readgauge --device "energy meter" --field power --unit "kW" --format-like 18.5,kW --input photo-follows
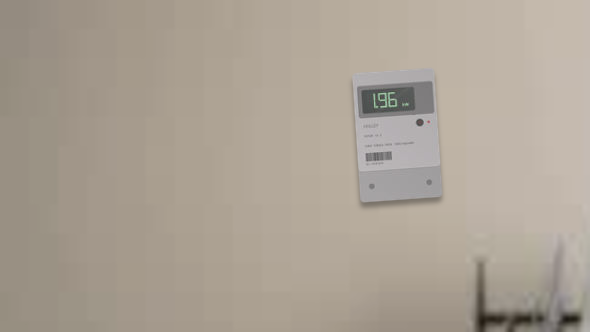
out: 1.96,kW
